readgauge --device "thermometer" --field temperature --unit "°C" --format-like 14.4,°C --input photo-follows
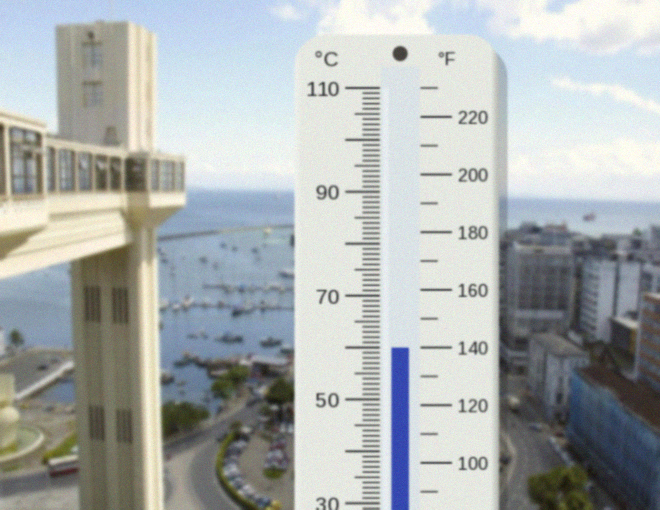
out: 60,°C
